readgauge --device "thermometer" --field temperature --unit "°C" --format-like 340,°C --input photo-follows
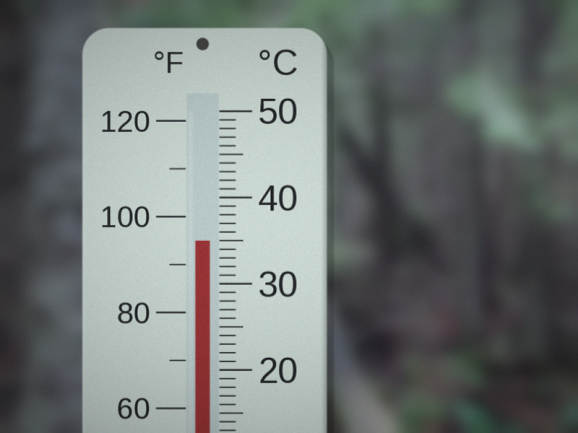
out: 35,°C
